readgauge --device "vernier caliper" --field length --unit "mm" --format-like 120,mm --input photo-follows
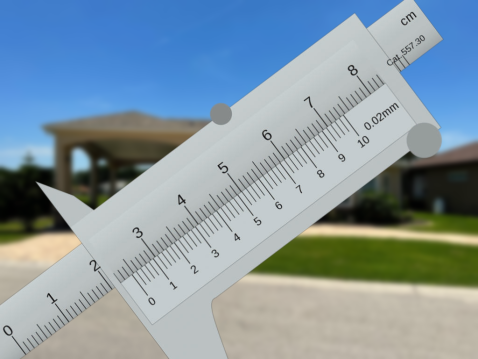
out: 24.6,mm
